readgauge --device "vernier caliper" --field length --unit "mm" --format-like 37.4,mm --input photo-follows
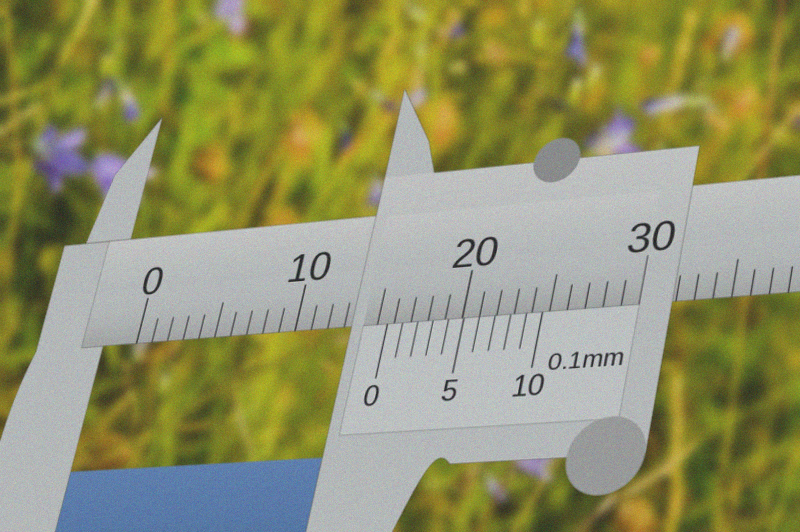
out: 15.6,mm
